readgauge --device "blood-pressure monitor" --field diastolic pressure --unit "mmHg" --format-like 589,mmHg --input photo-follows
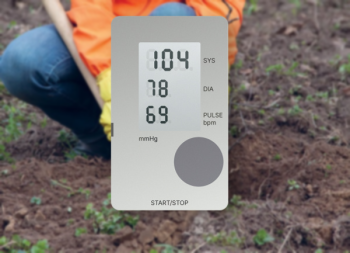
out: 78,mmHg
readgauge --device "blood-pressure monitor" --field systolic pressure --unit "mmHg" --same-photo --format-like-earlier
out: 104,mmHg
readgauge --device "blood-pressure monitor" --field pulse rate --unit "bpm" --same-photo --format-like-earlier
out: 69,bpm
